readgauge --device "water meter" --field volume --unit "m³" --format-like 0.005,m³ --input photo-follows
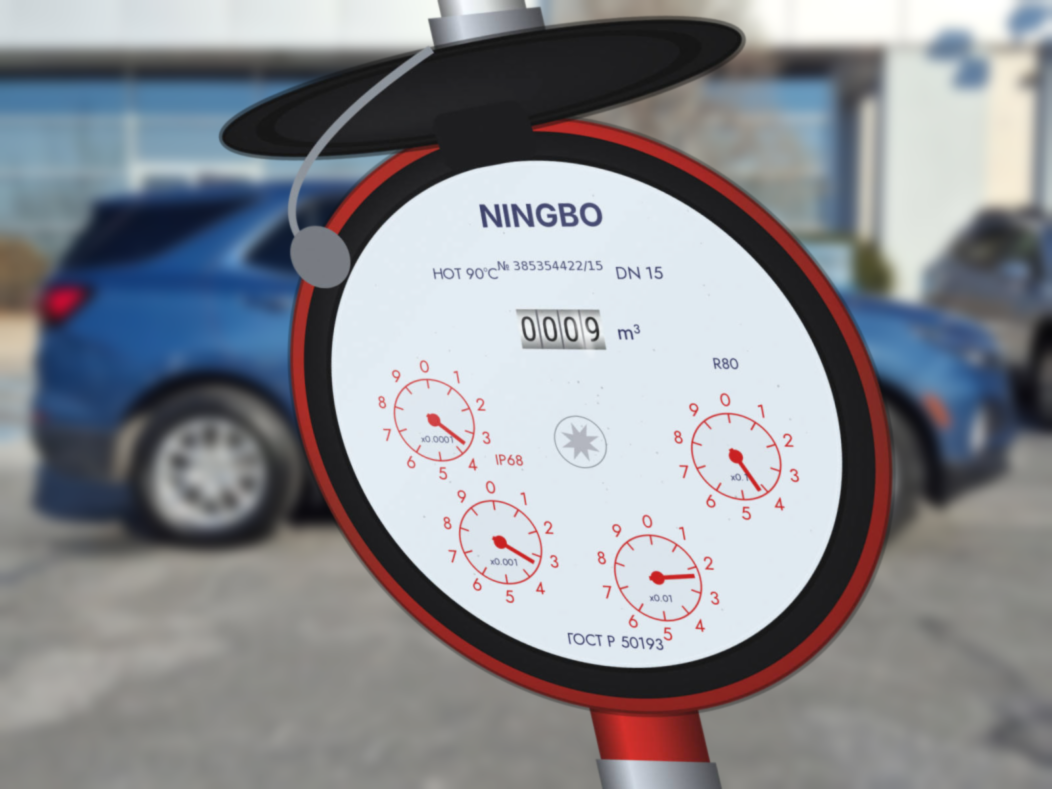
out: 9.4233,m³
